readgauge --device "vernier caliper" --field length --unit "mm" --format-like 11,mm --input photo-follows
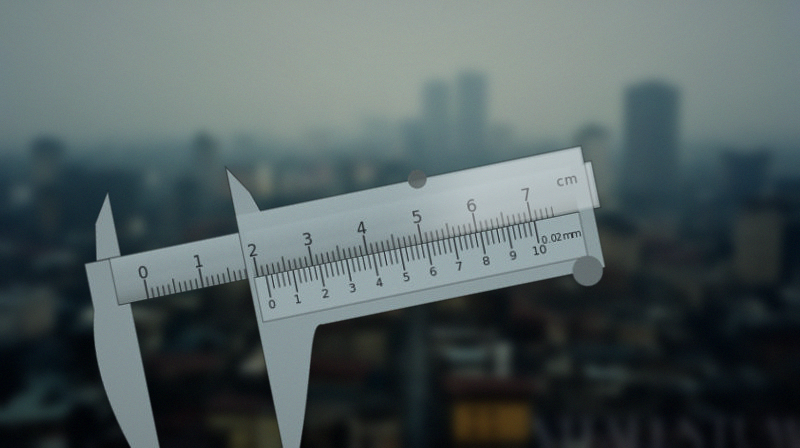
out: 21.5,mm
